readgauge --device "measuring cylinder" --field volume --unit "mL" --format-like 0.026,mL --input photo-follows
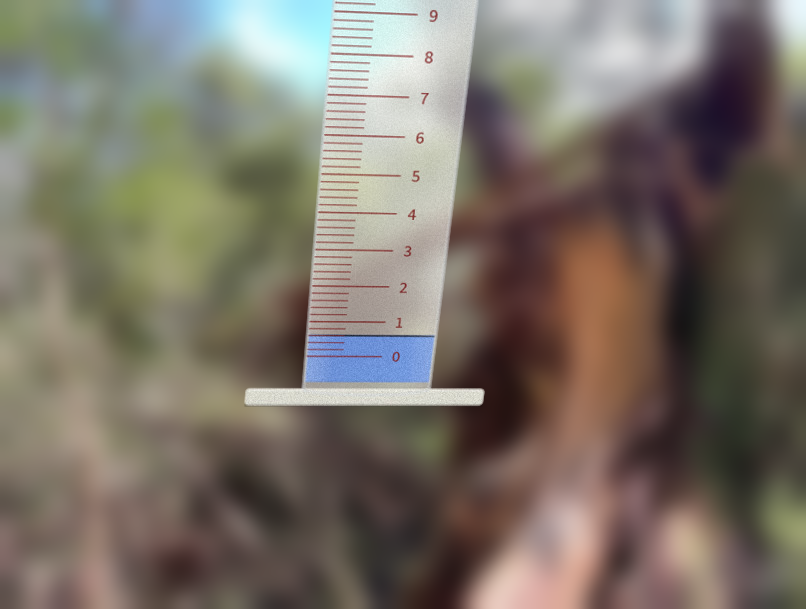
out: 0.6,mL
